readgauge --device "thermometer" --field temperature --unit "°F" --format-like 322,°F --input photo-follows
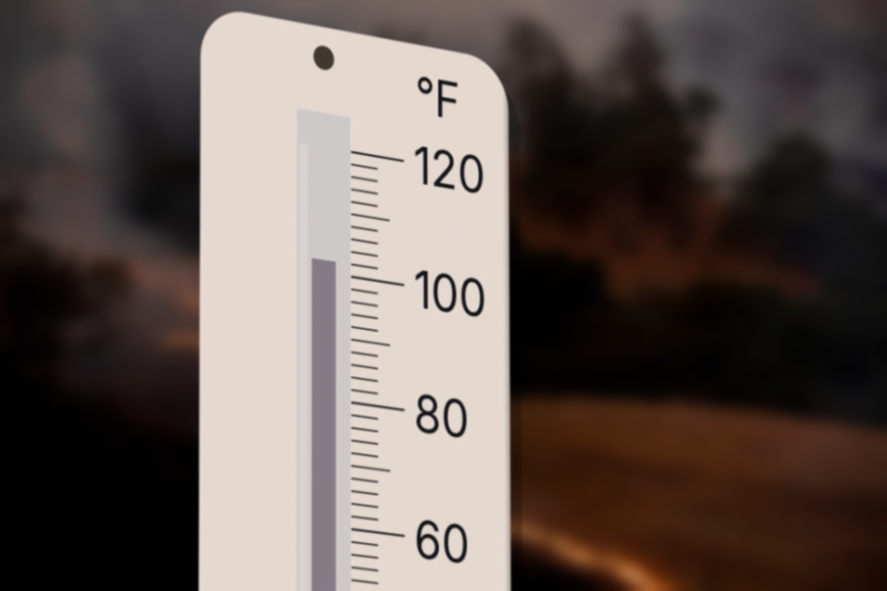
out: 102,°F
